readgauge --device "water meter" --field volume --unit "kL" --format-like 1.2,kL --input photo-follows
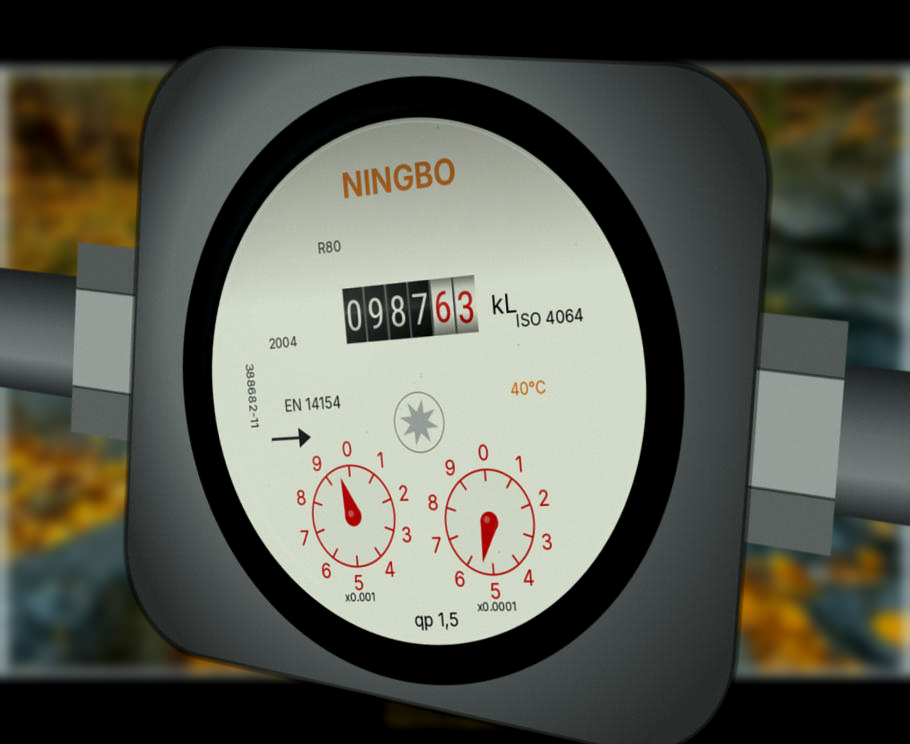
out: 987.6295,kL
